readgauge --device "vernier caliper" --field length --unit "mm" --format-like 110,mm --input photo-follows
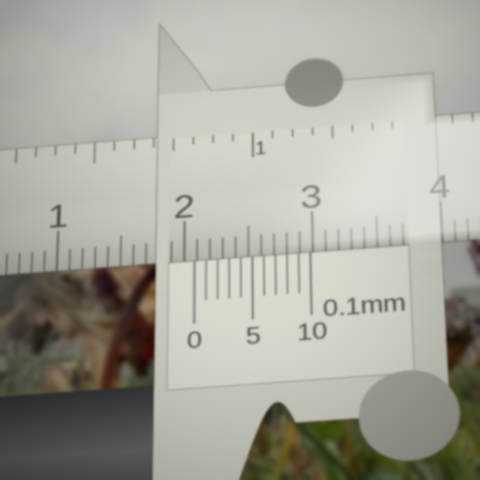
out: 20.8,mm
